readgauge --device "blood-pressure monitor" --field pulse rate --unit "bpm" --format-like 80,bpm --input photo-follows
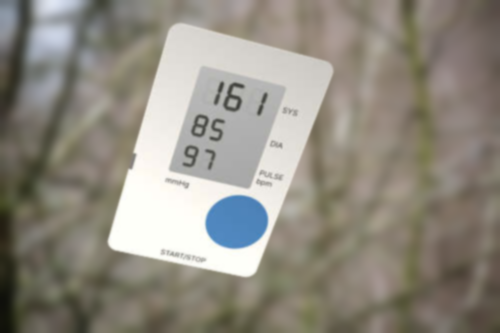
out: 97,bpm
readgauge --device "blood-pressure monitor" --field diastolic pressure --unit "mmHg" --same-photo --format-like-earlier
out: 85,mmHg
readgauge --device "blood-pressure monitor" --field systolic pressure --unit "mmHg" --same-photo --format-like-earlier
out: 161,mmHg
